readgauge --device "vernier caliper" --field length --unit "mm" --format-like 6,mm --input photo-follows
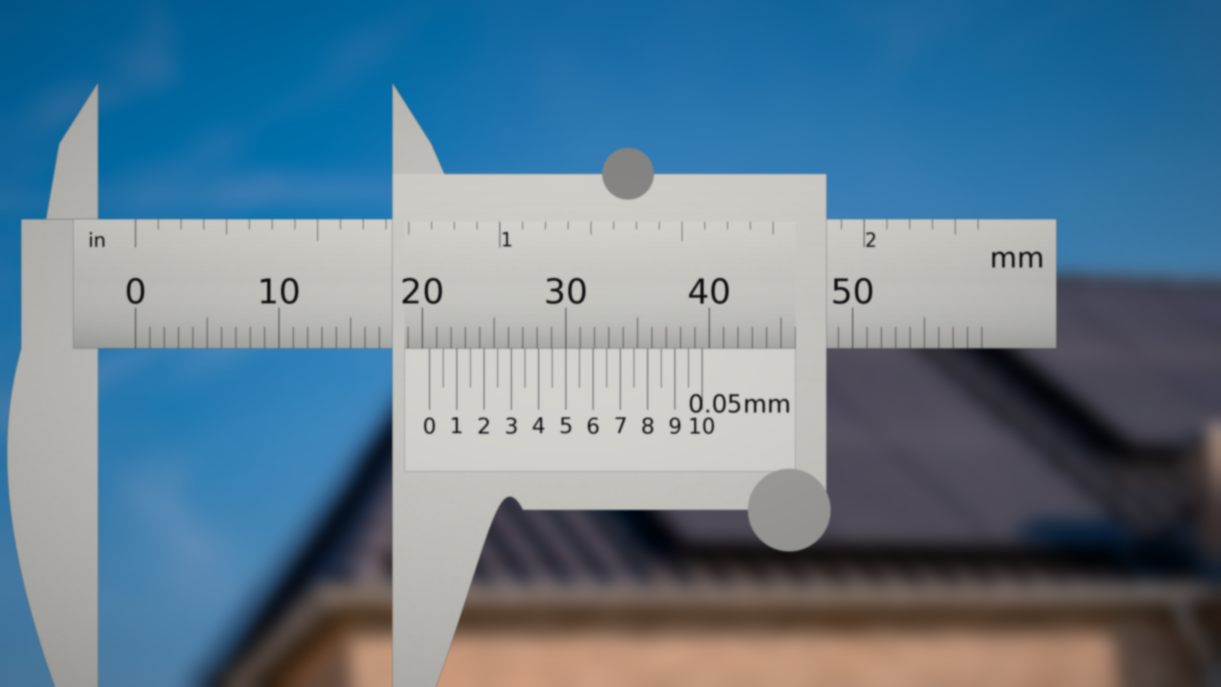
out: 20.5,mm
